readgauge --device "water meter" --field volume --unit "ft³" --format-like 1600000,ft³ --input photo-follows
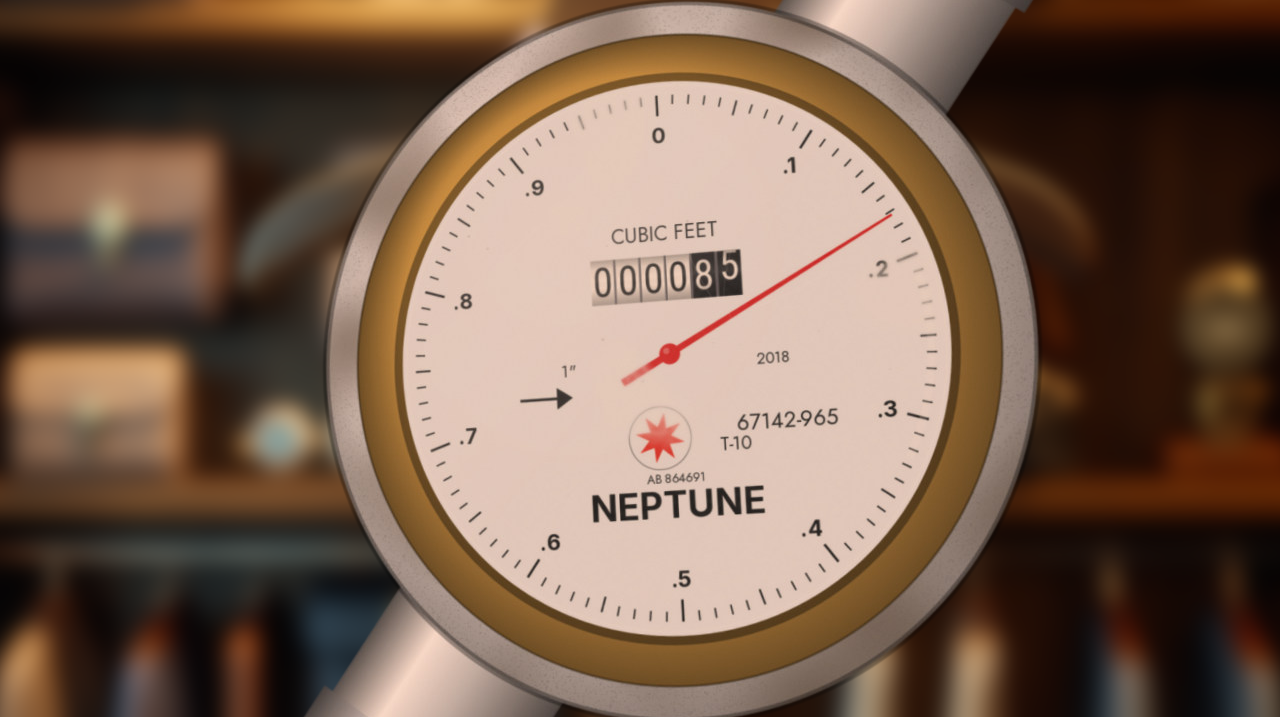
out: 85.17,ft³
